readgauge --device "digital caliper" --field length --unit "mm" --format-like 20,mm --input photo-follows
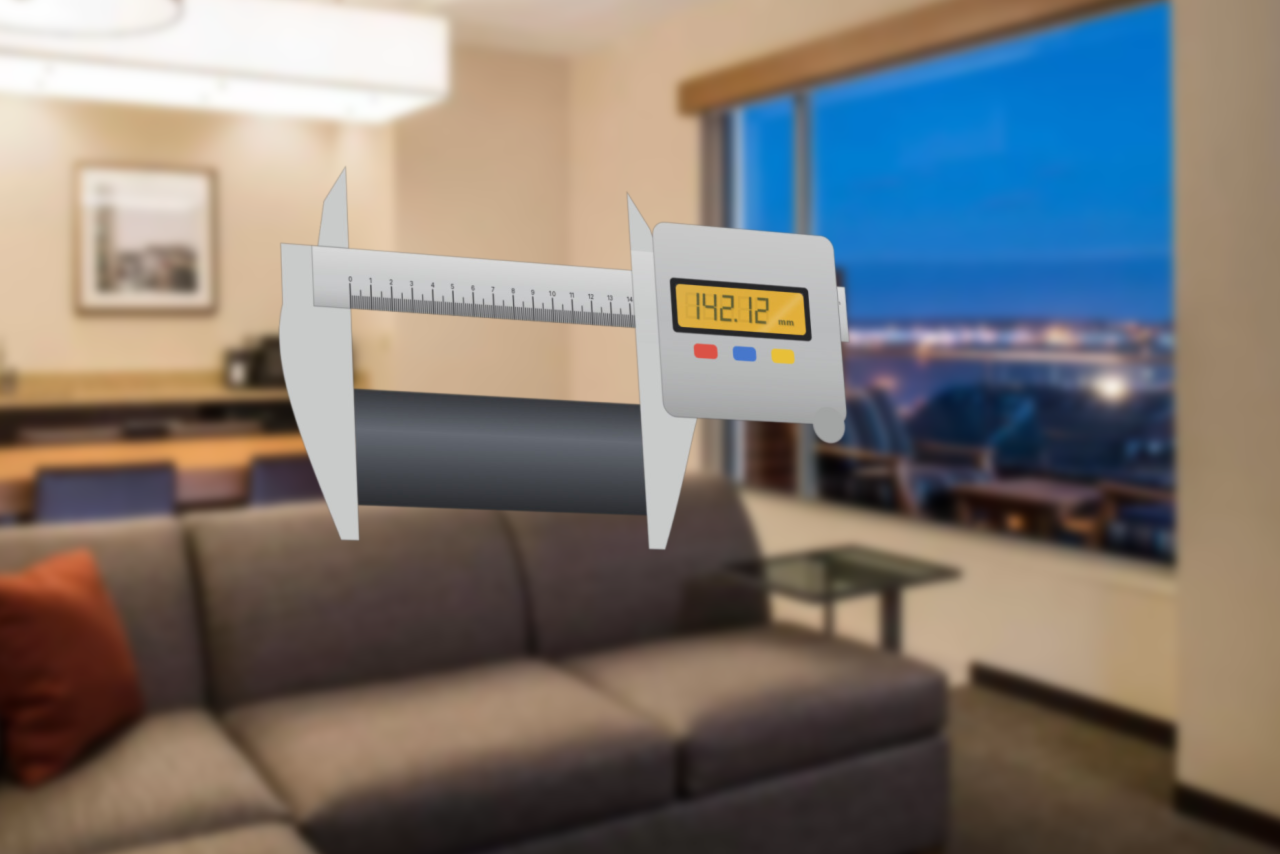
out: 142.12,mm
